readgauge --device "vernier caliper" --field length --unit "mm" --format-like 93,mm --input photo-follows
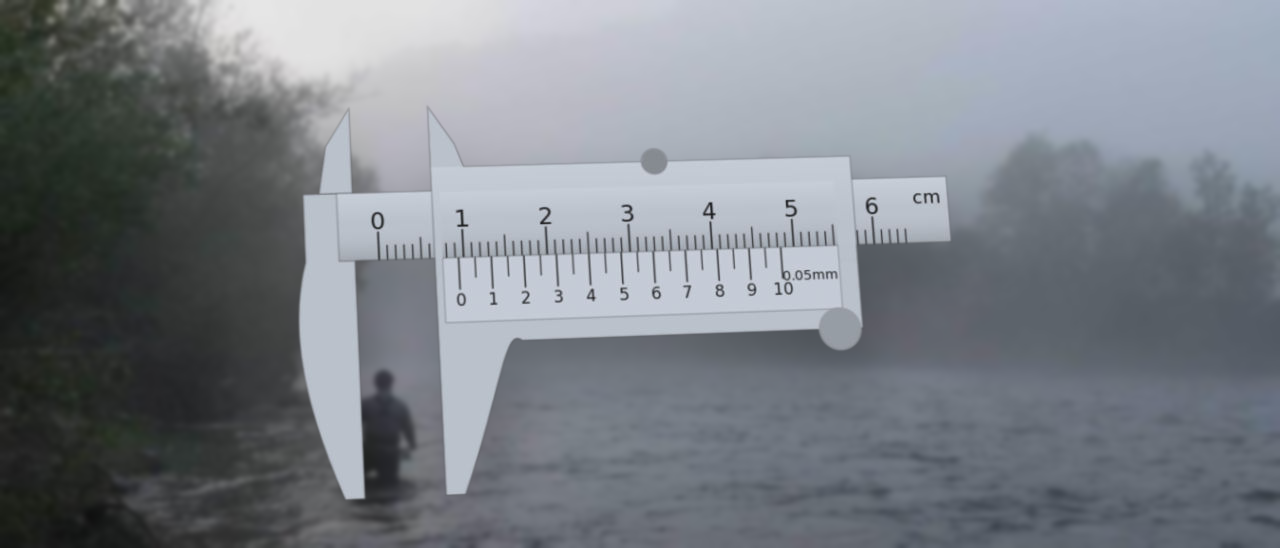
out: 9.4,mm
